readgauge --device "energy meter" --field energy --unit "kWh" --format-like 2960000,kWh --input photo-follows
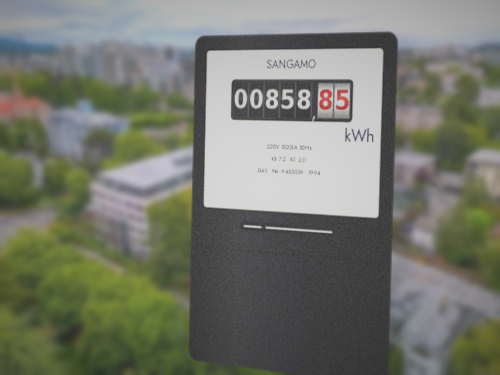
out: 858.85,kWh
